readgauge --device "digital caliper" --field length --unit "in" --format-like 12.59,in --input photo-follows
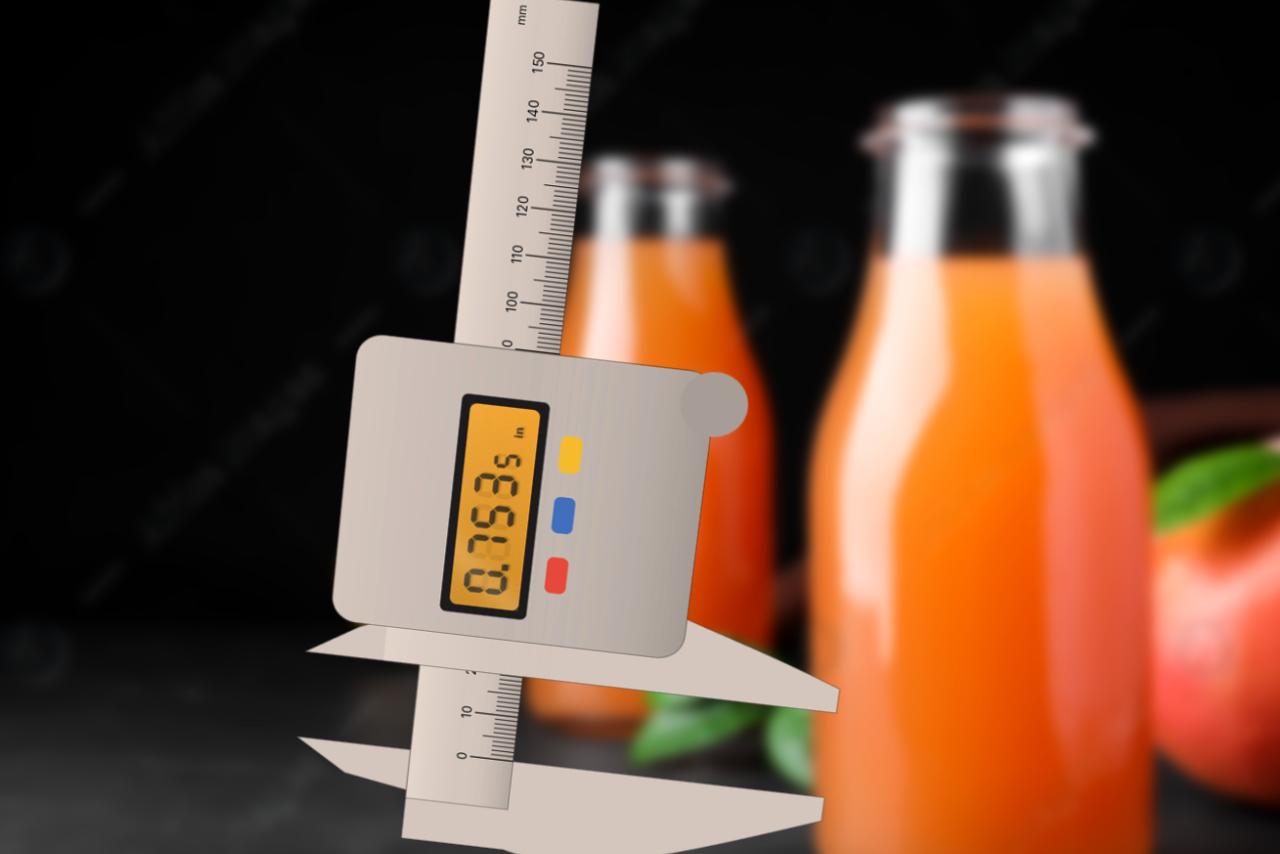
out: 0.7535,in
